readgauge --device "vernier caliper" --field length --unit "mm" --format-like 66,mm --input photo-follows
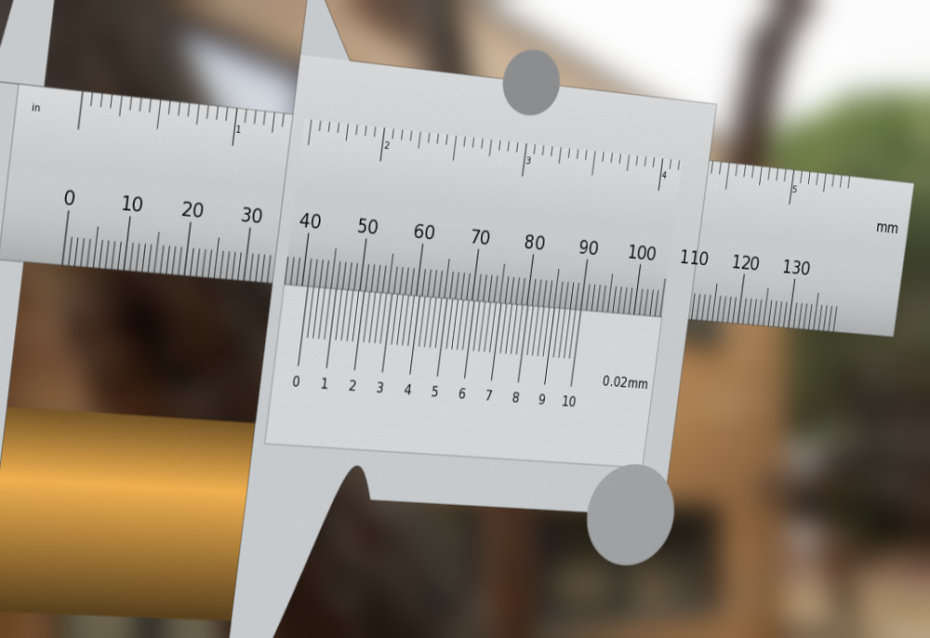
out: 41.0,mm
